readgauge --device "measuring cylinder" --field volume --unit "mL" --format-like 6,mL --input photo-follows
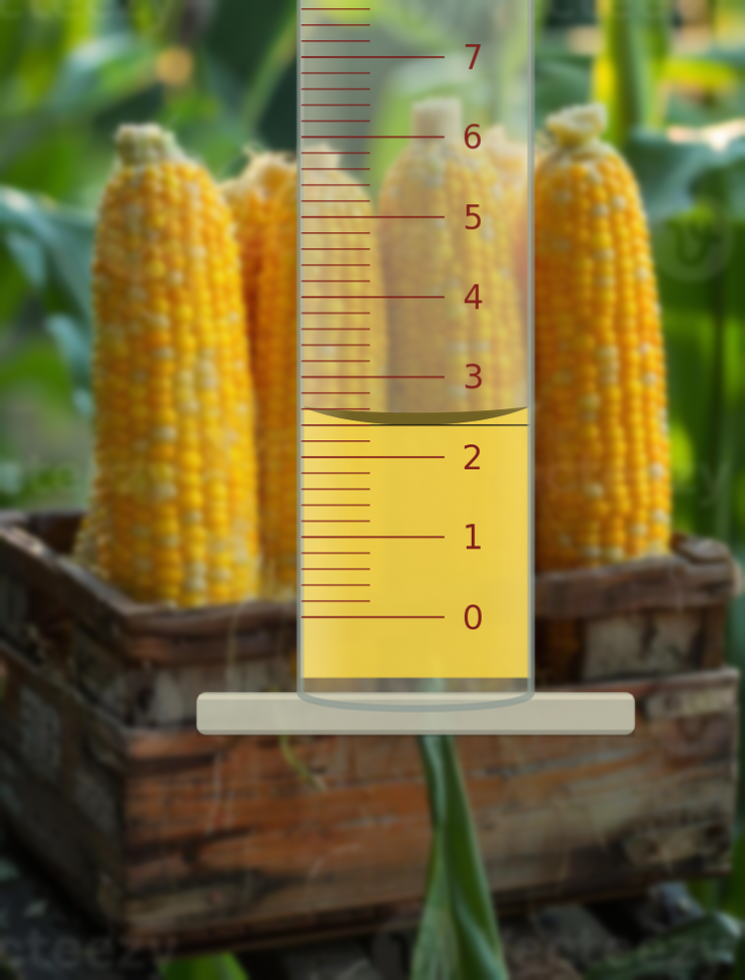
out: 2.4,mL
